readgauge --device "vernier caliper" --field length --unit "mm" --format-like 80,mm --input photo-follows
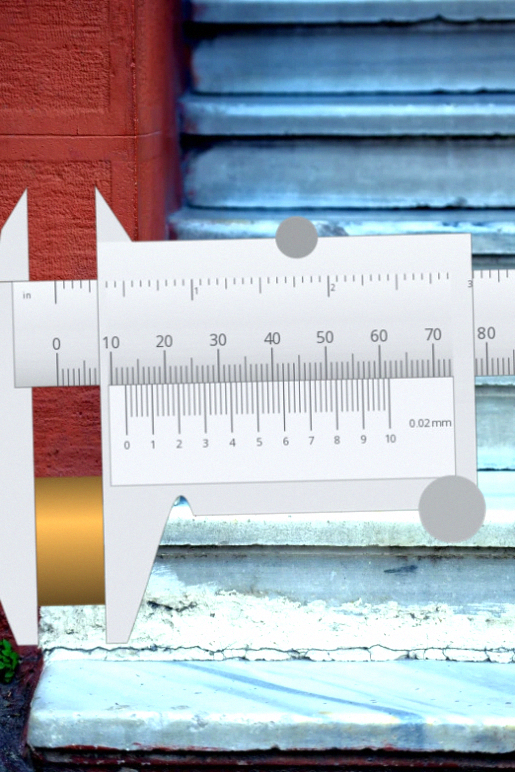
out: 12.6,mm
